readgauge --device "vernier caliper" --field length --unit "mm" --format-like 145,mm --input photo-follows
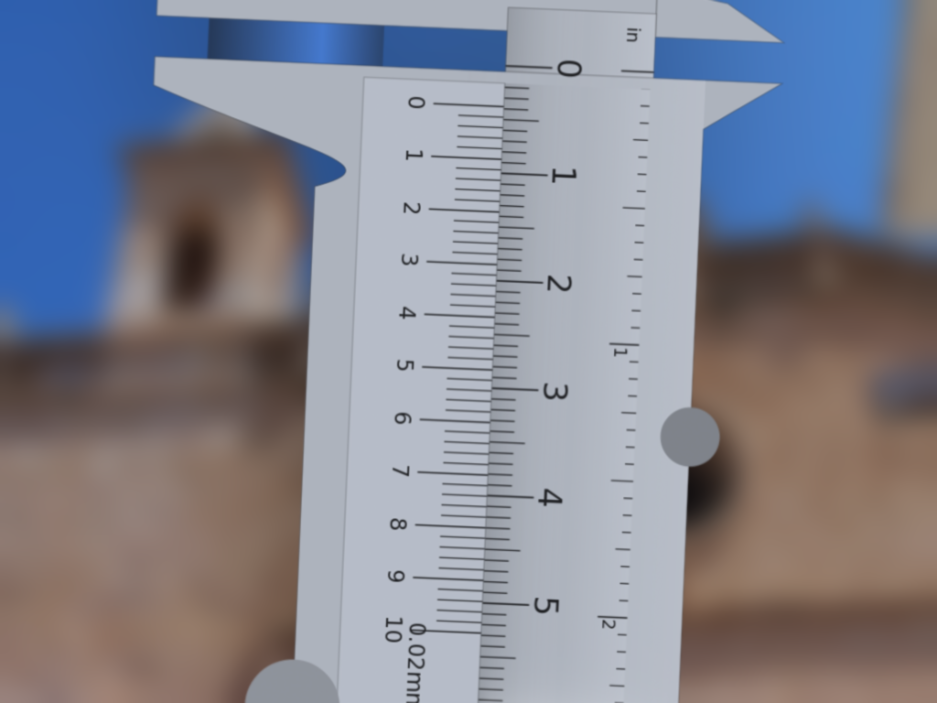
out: 3.8,mm
